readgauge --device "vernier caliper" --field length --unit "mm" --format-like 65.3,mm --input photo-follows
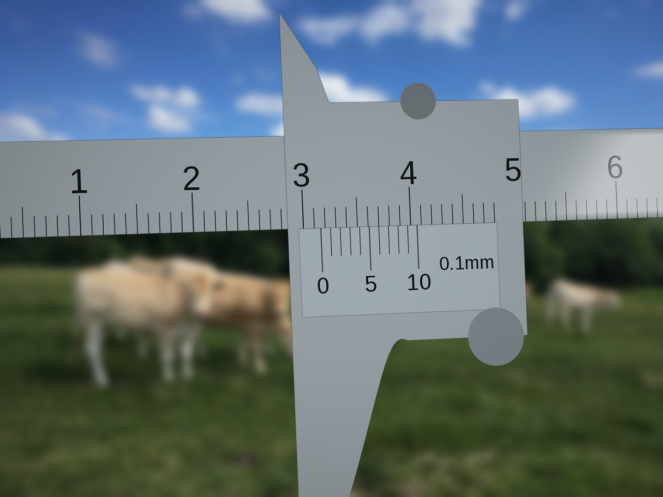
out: 31.6,mm
